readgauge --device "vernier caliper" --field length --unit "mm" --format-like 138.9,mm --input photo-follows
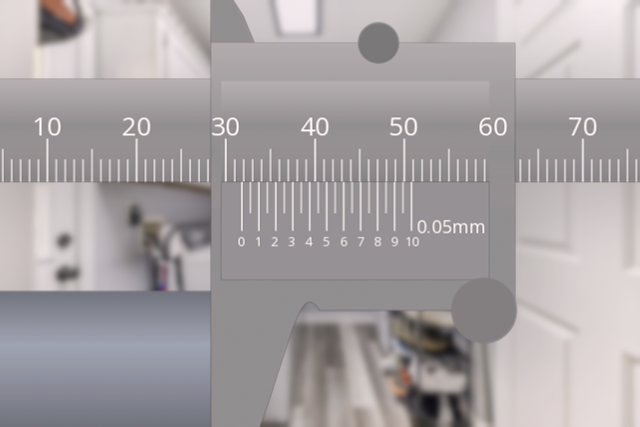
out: 31.8,mm
